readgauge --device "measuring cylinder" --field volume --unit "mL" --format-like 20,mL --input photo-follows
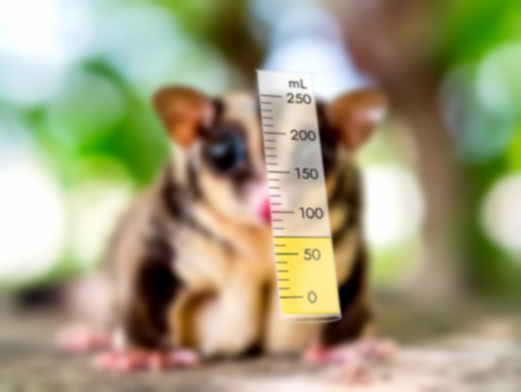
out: 70,mL
